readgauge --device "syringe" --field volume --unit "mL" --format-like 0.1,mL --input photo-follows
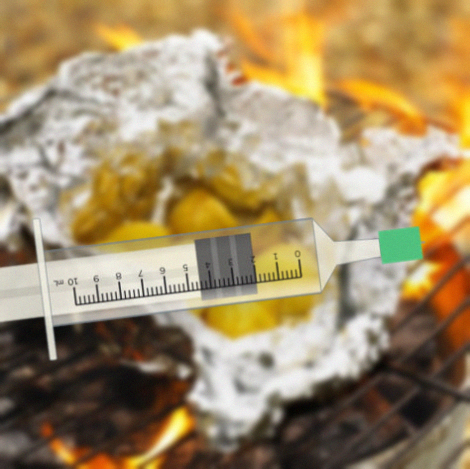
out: 2,mL
